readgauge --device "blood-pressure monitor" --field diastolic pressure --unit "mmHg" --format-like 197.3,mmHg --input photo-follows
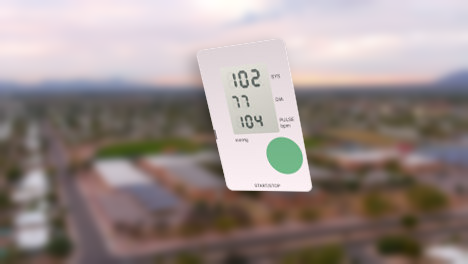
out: 77,mmHg
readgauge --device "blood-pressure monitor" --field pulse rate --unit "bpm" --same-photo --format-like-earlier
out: 104,bpm
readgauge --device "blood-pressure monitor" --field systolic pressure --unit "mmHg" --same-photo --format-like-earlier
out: 102,mmHg
